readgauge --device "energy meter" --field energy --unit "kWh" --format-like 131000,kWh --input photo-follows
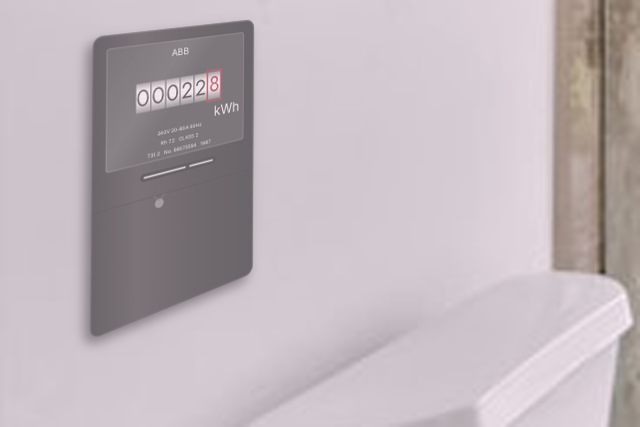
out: 22.8,kWh
